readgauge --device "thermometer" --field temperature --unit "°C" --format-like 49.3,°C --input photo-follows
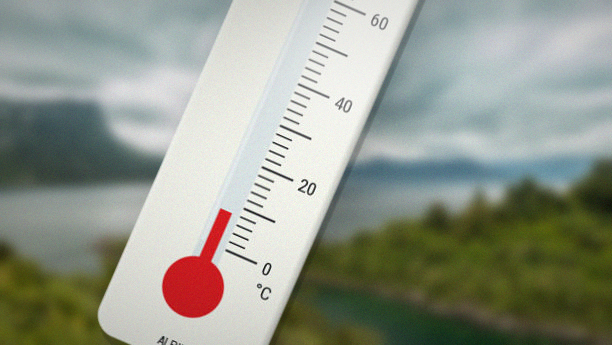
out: 8,°C
